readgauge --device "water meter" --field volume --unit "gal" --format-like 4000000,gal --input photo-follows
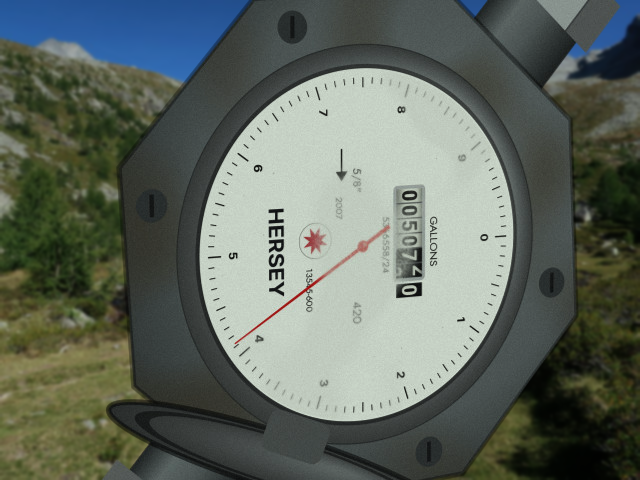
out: 50724.1,gal
